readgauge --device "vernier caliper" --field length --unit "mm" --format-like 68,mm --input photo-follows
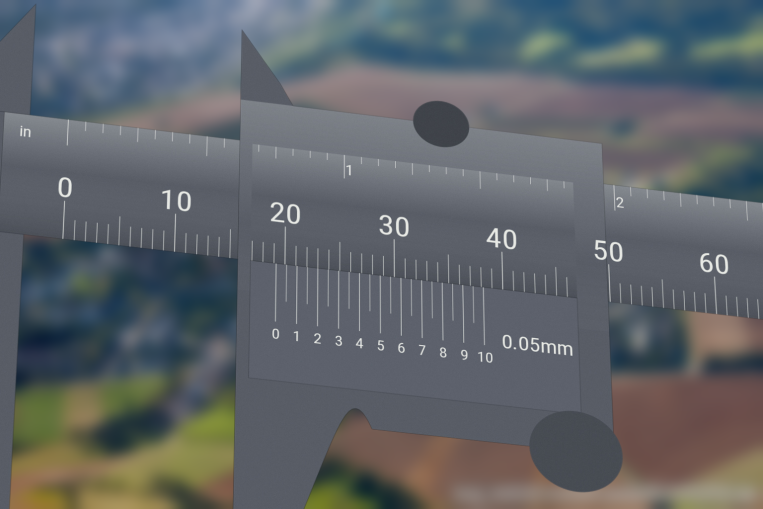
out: 19.2,mm
